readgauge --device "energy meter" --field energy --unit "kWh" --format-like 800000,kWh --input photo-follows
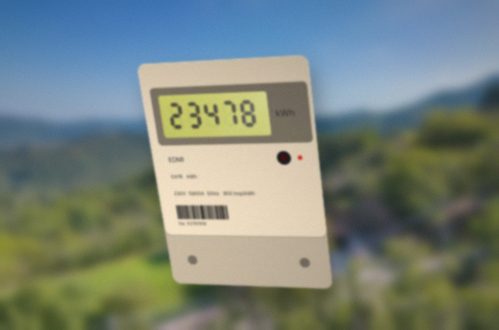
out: 23478,kWh
